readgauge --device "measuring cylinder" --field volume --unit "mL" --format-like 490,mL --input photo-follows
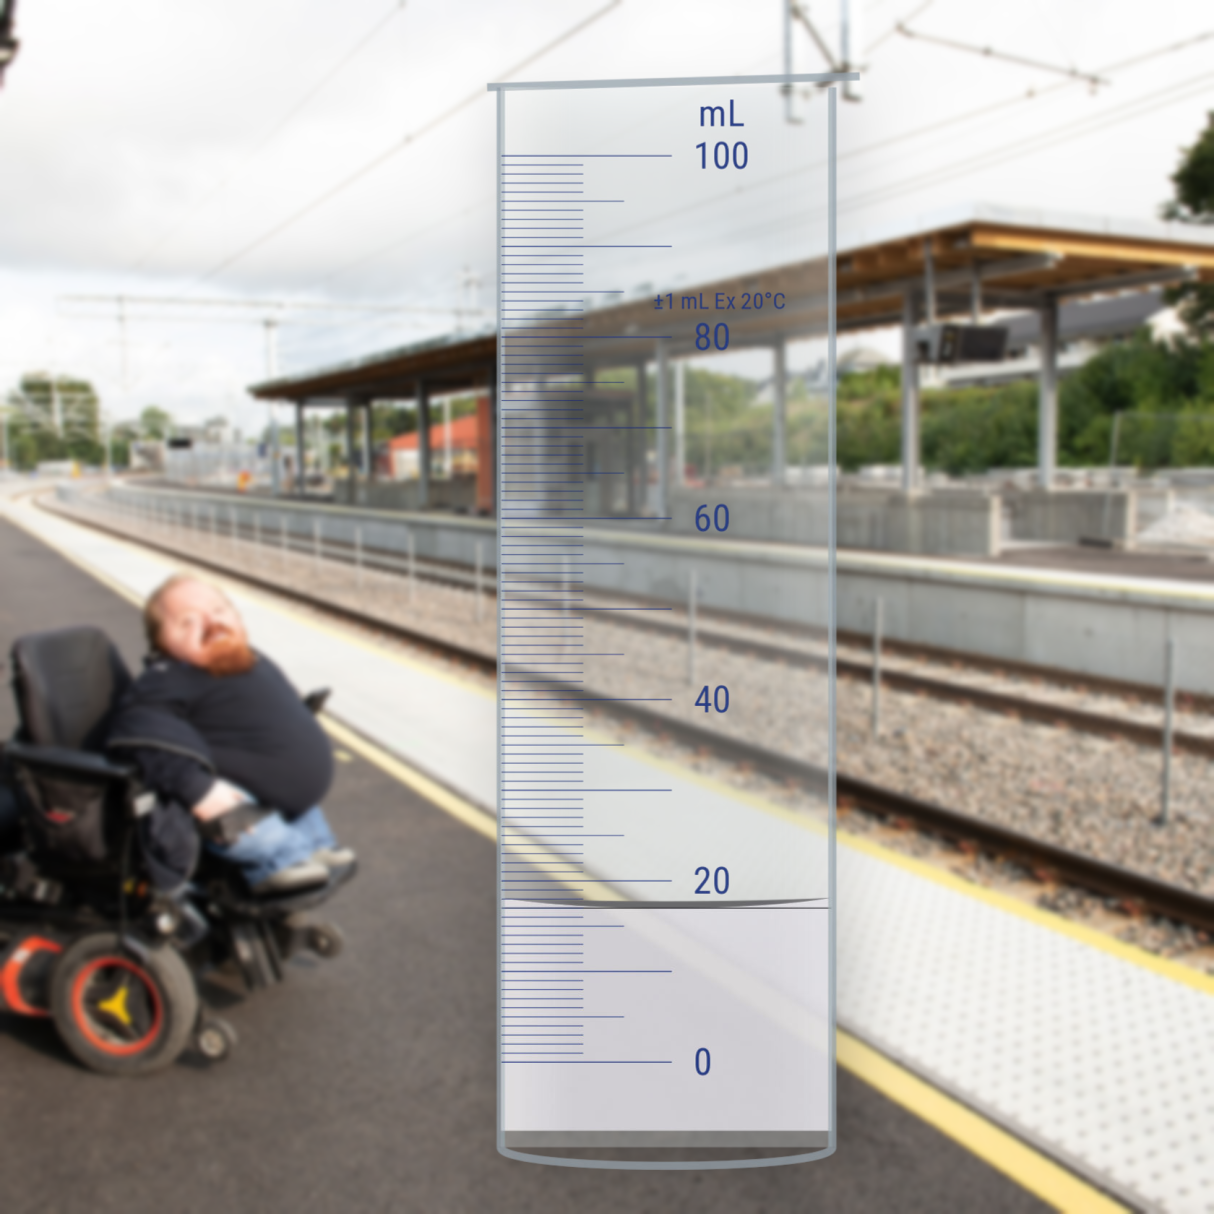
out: 17,mL
